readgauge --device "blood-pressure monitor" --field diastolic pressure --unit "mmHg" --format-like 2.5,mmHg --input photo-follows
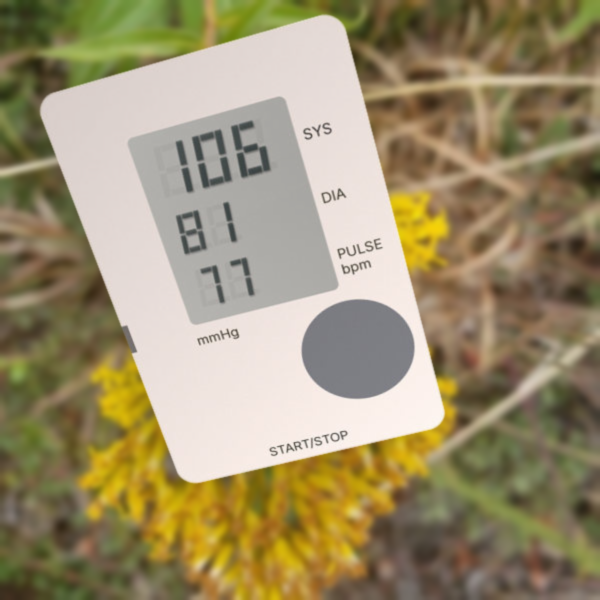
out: 81,mmHg
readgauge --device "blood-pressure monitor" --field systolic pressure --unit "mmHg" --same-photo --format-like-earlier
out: 106,mmHg
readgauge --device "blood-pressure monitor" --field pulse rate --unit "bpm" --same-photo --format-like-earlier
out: 77,bpm
